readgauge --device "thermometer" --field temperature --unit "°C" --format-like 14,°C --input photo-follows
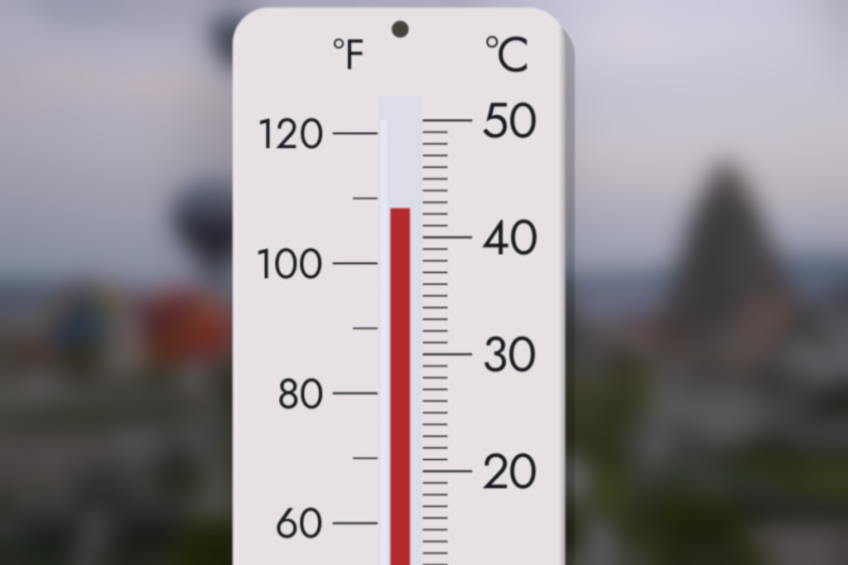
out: 42.5,°C
